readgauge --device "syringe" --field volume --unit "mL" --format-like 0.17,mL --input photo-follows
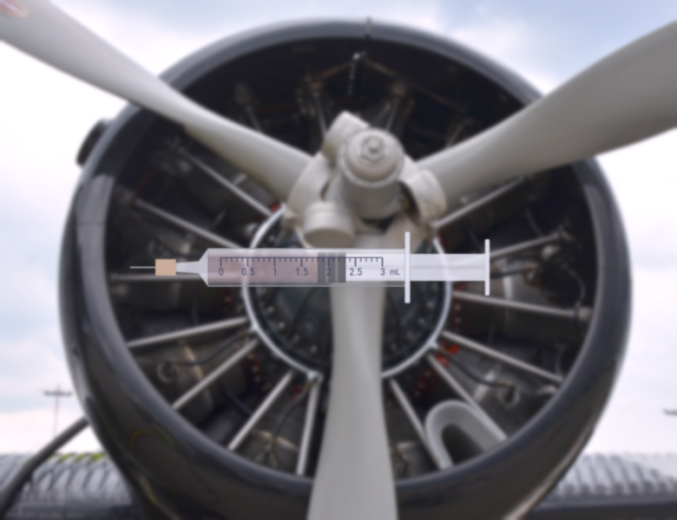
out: 1.8,mL
